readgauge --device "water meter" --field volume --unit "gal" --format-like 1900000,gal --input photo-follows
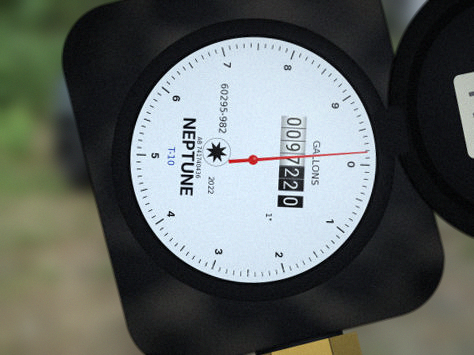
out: 97219.8,gal
